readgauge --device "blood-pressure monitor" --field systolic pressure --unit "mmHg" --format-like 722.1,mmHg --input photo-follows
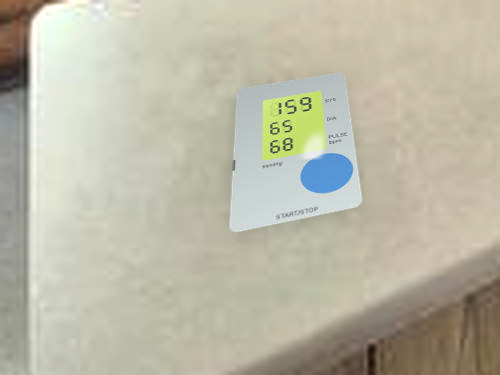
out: 159,mmHg
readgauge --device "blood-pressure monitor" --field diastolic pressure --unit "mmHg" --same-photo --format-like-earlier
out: 65,mmHg
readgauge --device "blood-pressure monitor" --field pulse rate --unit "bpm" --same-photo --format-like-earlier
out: 68,bpm
